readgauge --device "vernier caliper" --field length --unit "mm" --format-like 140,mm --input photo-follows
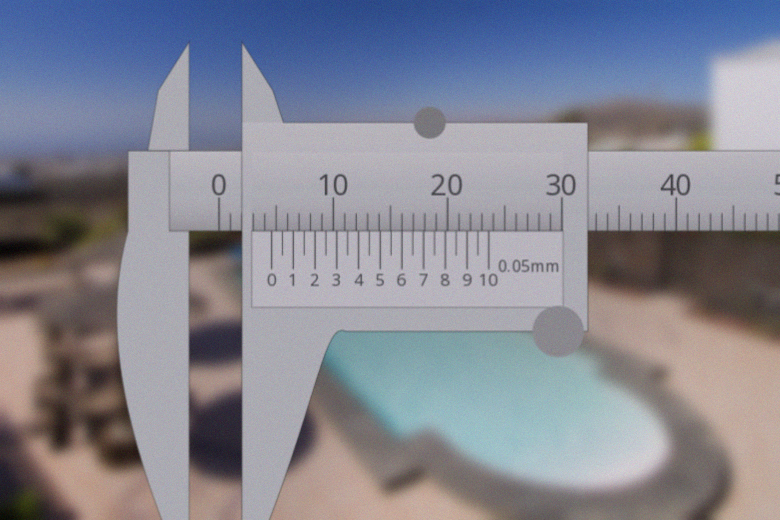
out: 4.6,mm
